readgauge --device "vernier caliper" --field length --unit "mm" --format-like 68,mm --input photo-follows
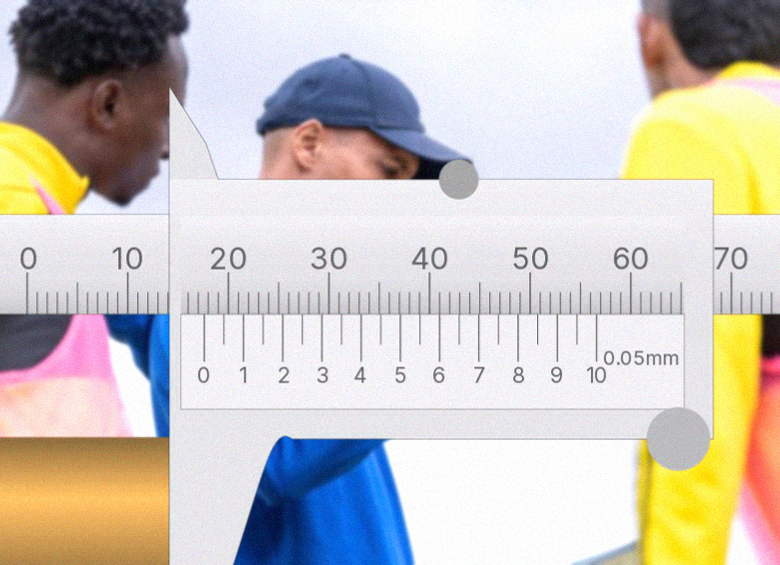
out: 17.6,mm
